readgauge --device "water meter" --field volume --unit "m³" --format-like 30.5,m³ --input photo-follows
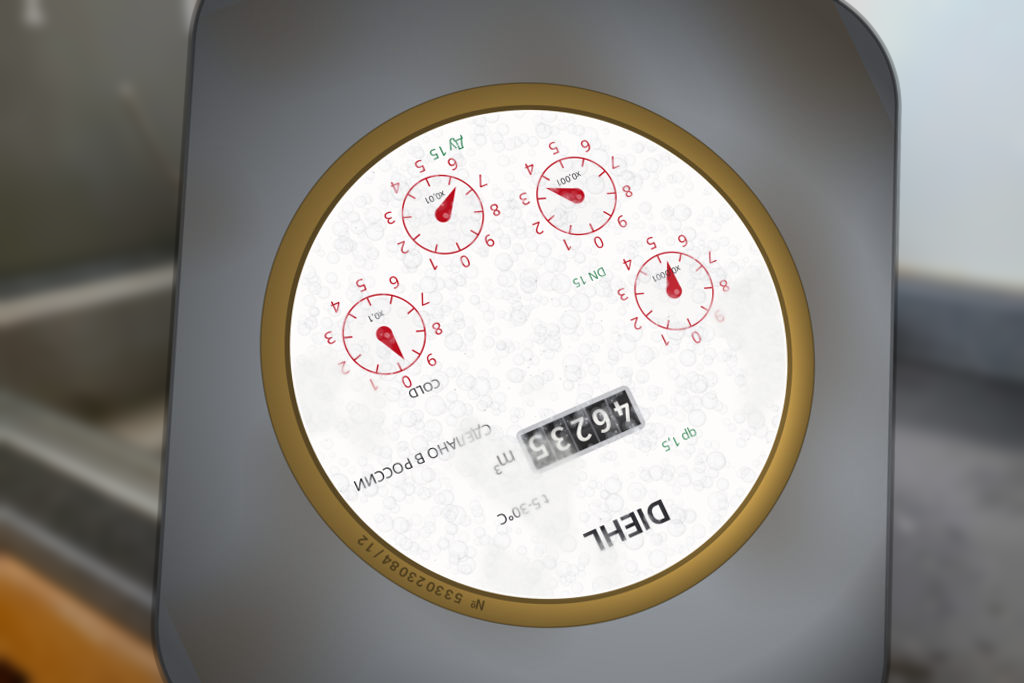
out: 46234.9635,m³
